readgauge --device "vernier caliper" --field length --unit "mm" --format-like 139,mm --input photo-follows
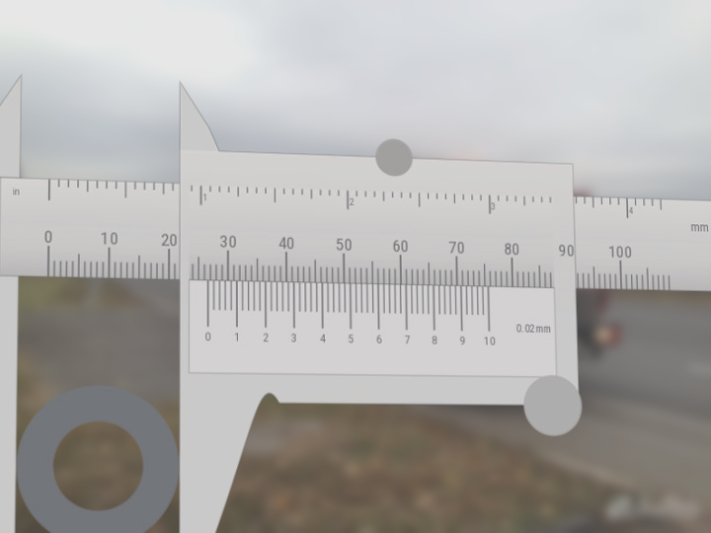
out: 26.6,mm
